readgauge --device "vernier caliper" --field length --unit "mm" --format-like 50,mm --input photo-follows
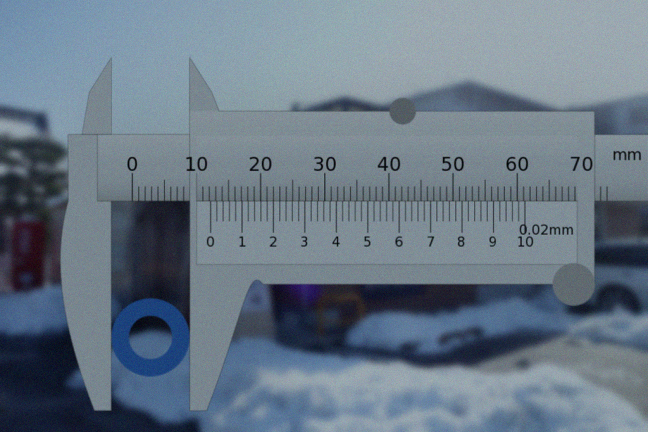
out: 12.2,mm
